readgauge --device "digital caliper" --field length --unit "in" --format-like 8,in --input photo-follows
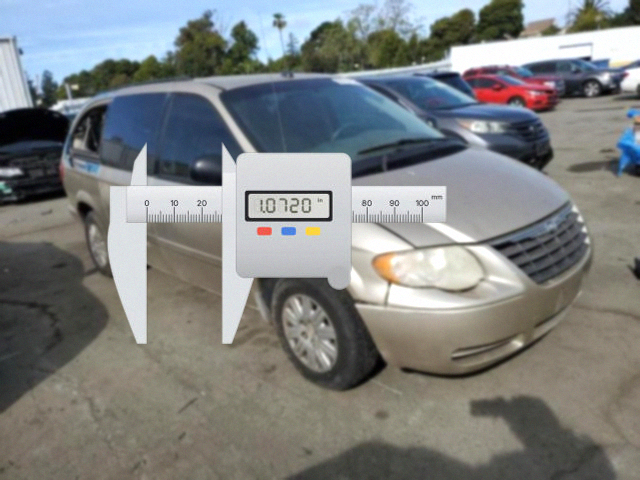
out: 1.0720,in
